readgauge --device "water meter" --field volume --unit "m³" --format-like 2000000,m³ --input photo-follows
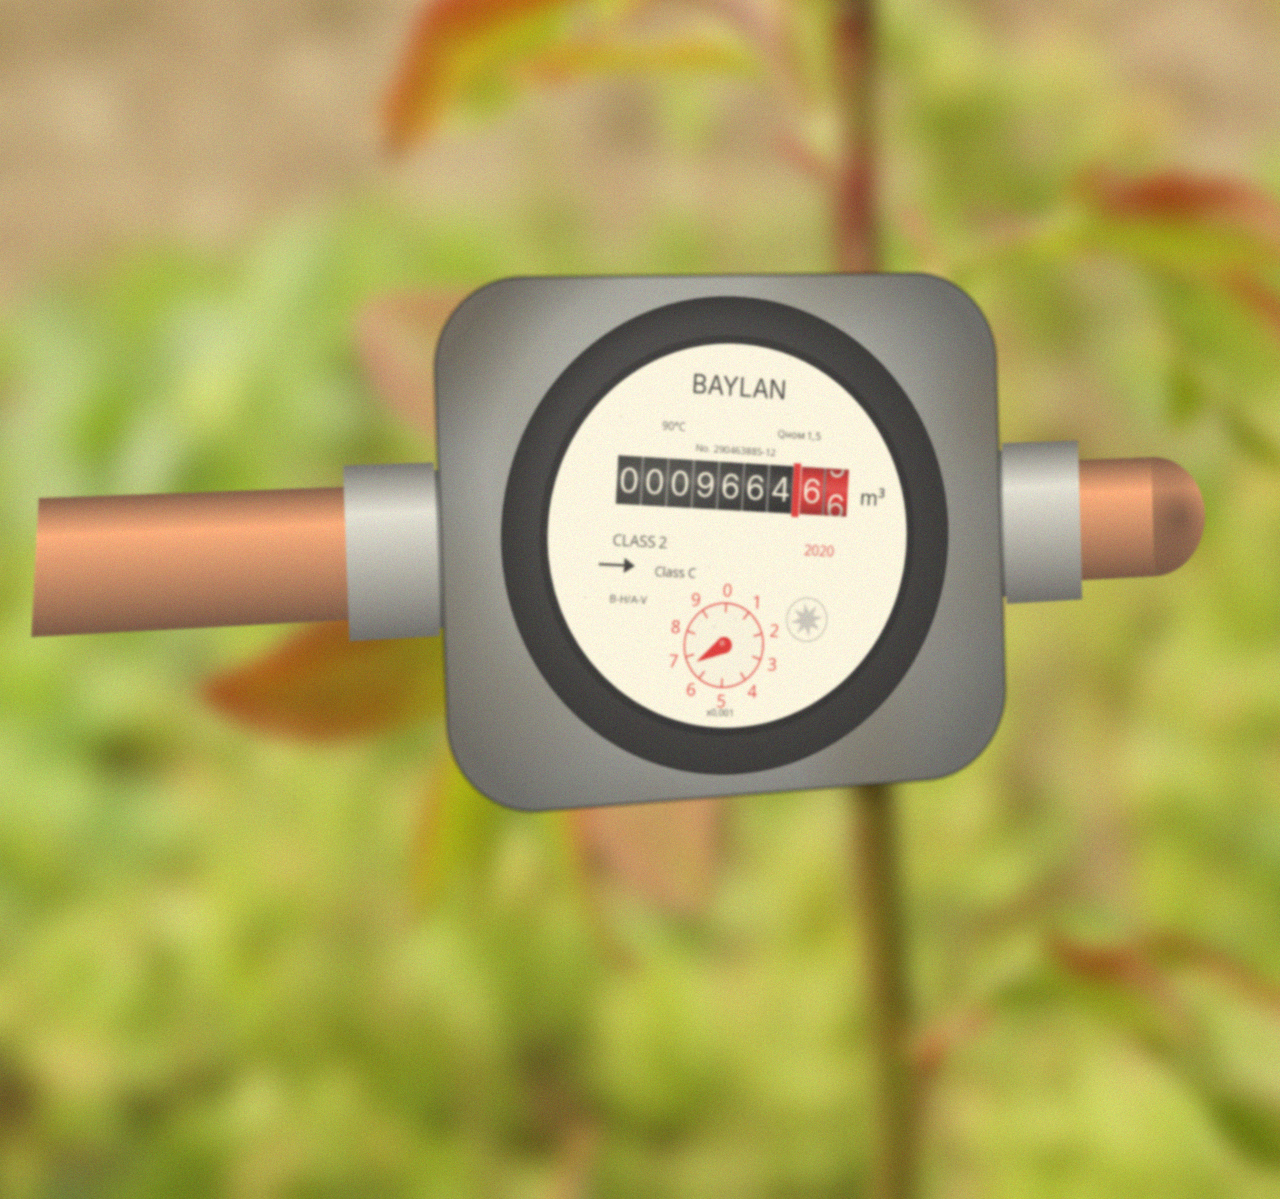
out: 9664.656,m³
